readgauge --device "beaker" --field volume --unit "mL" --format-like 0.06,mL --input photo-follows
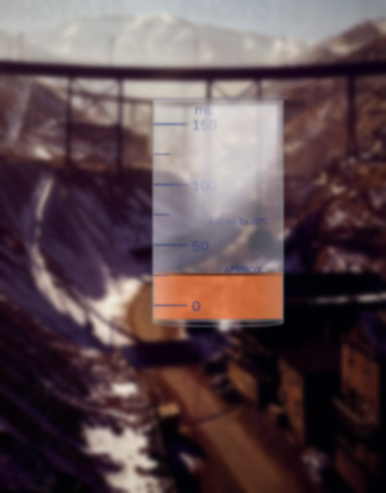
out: 25,mL
